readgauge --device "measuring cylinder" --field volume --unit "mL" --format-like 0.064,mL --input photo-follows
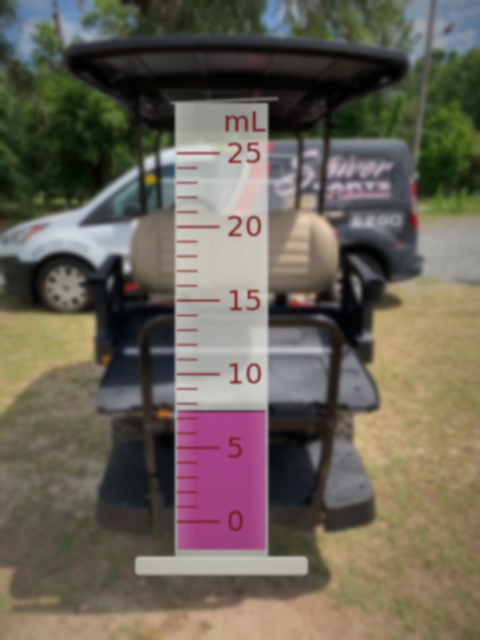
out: 7.5,mL
